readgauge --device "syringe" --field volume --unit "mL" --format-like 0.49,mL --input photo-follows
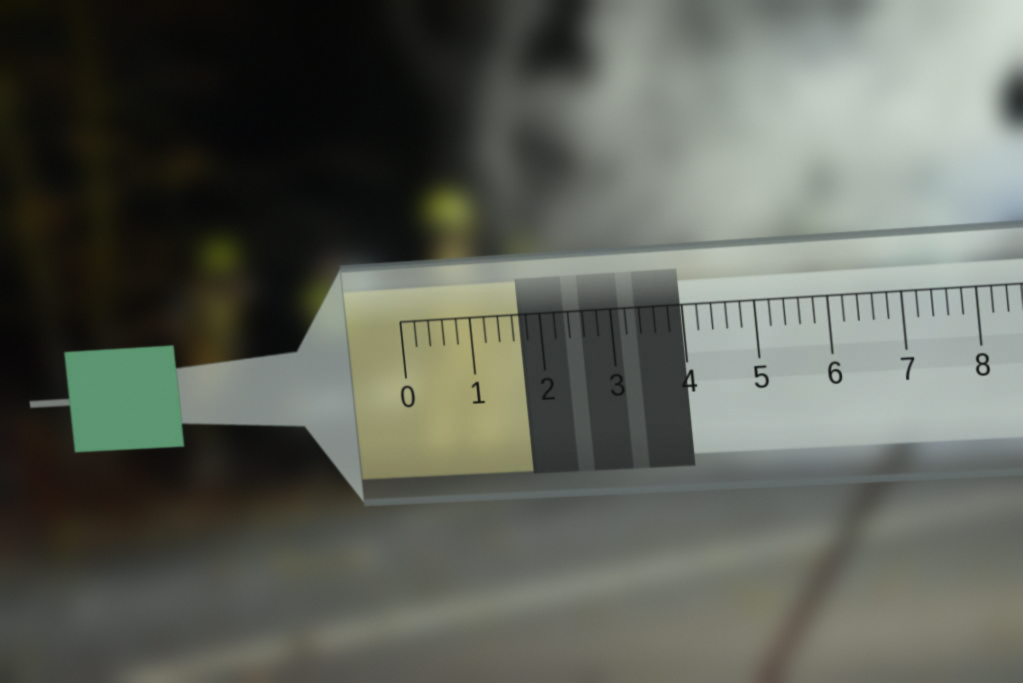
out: 1.7,mL
